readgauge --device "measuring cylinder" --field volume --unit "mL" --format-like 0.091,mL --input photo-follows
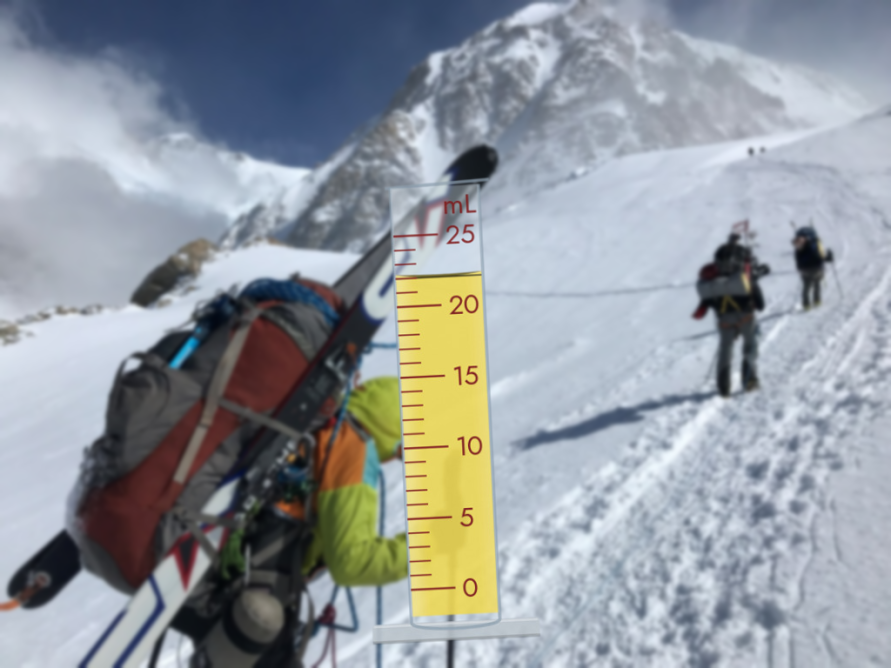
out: 22,mL
